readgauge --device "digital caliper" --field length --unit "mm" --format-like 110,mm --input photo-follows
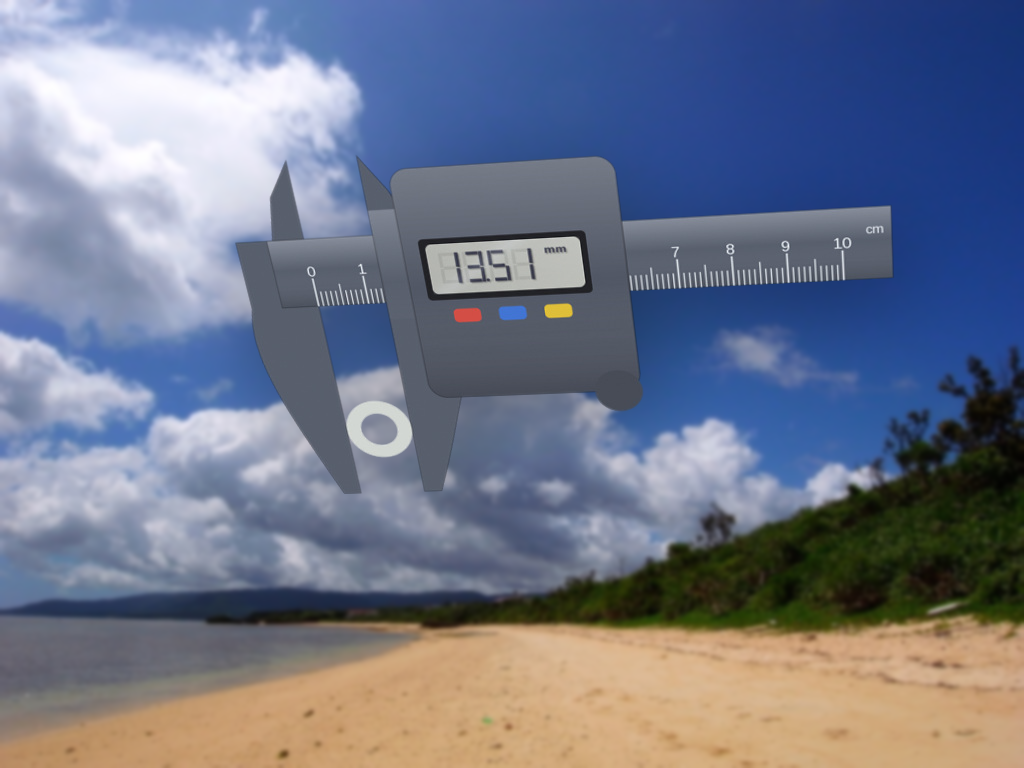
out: 13.51,mm
